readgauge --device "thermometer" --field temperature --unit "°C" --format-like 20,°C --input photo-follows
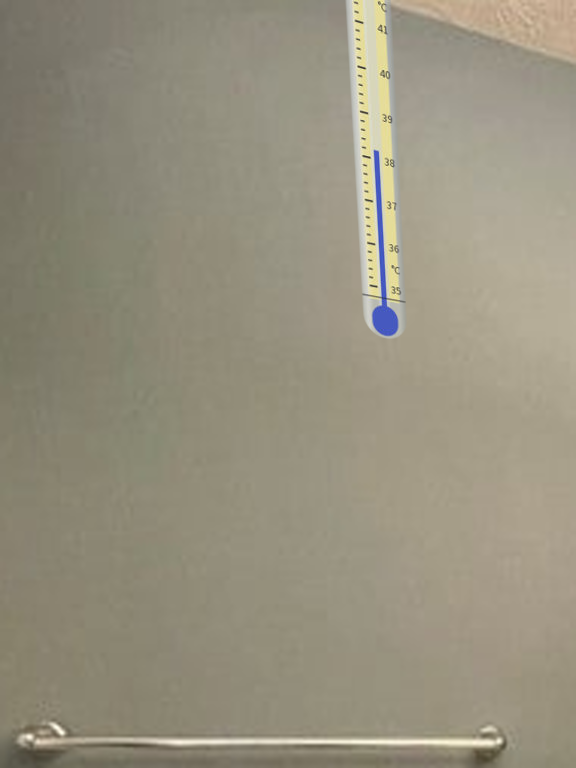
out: 38.2,°C
